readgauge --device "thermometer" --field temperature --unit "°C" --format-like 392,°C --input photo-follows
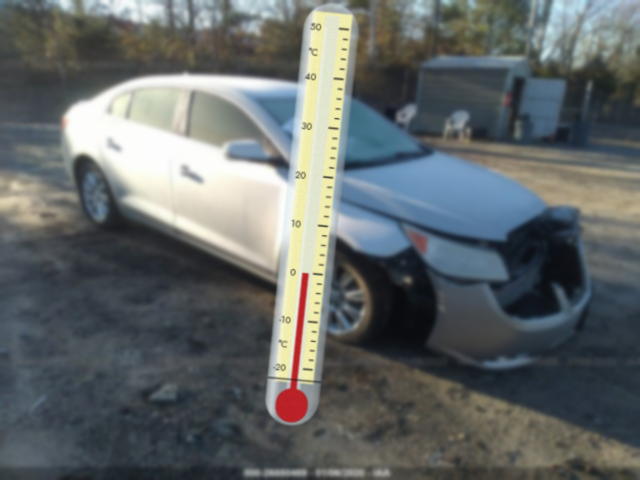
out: 0,°C
